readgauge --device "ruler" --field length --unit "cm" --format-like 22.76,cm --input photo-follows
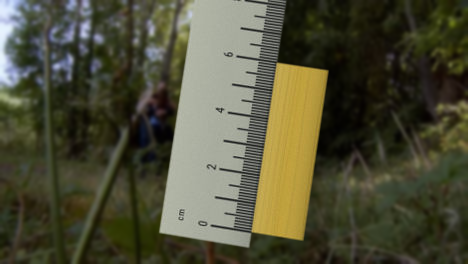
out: 6,cm
